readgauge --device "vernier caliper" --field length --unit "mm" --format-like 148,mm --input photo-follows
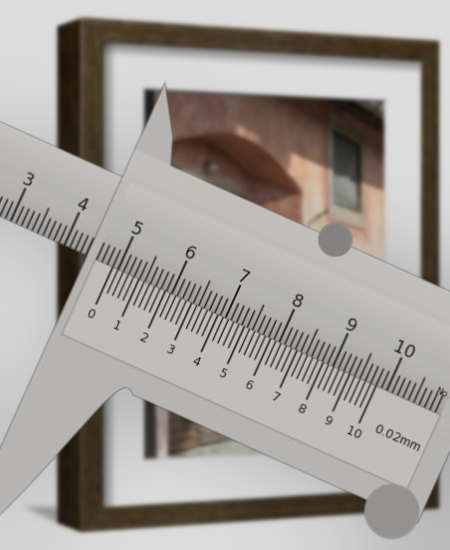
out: 49.0,mm
